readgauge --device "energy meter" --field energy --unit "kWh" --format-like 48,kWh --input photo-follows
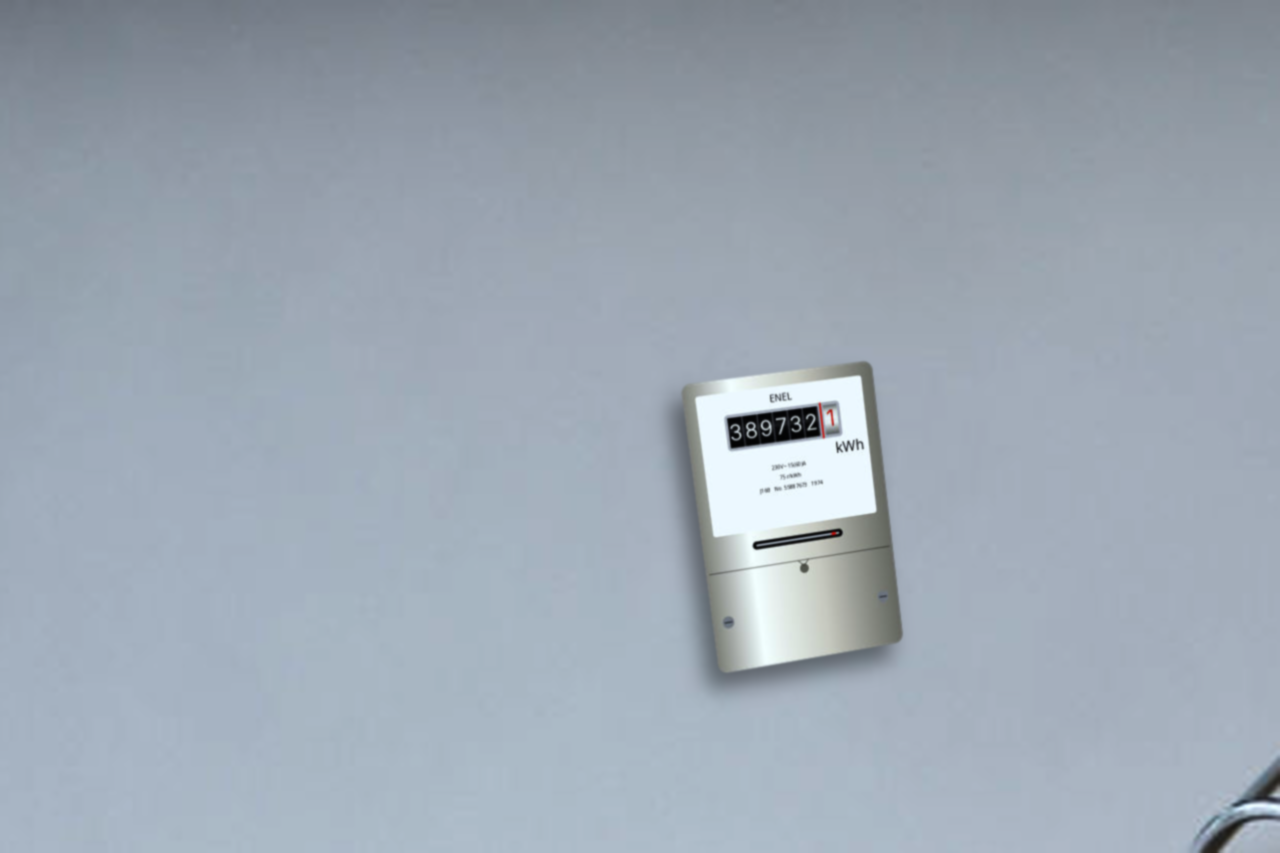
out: 389732.1,kWh
